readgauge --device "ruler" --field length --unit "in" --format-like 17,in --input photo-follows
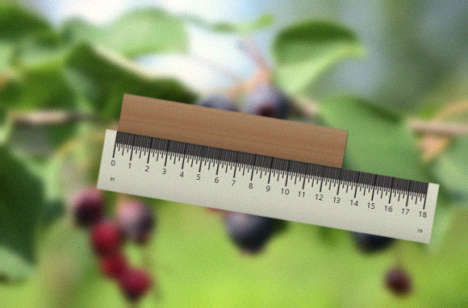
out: 13,in
